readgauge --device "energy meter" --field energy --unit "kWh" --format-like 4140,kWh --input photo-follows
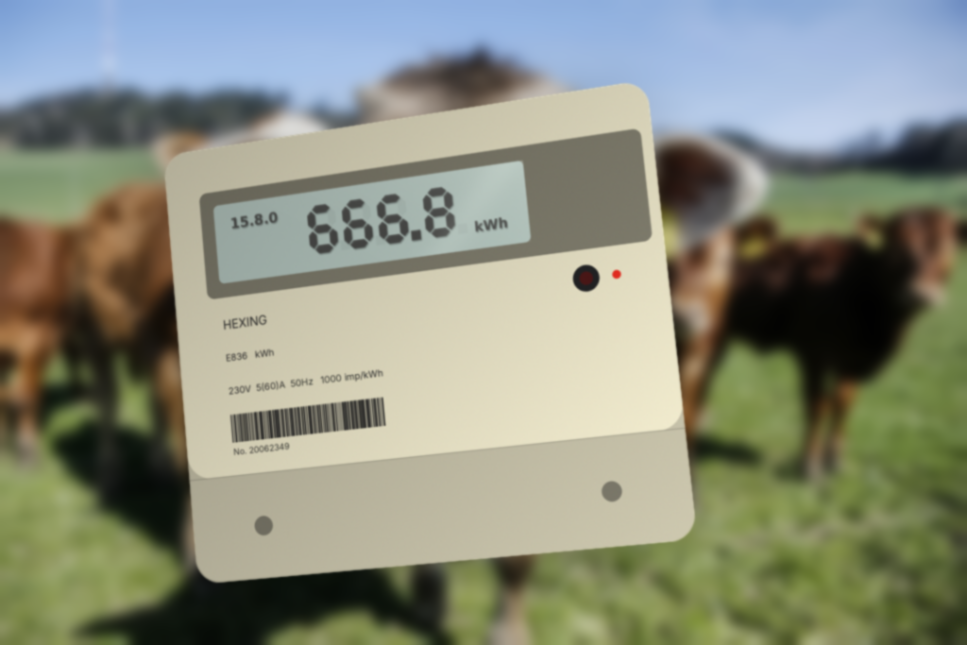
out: 666.8,kWh
